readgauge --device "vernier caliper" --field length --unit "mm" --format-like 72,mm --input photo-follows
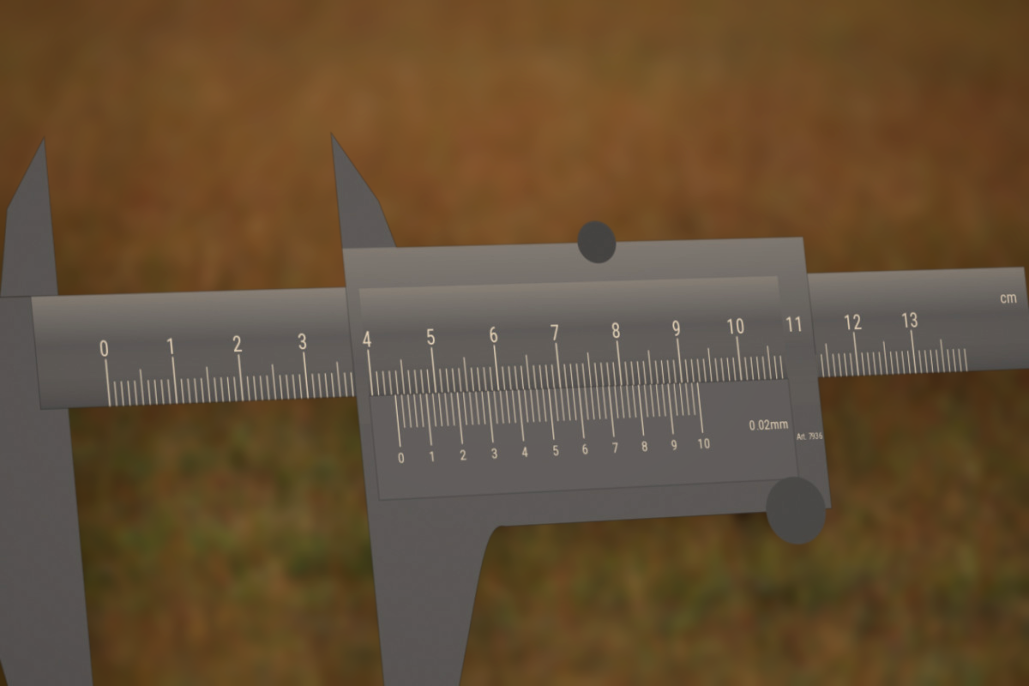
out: 43.6,mm
